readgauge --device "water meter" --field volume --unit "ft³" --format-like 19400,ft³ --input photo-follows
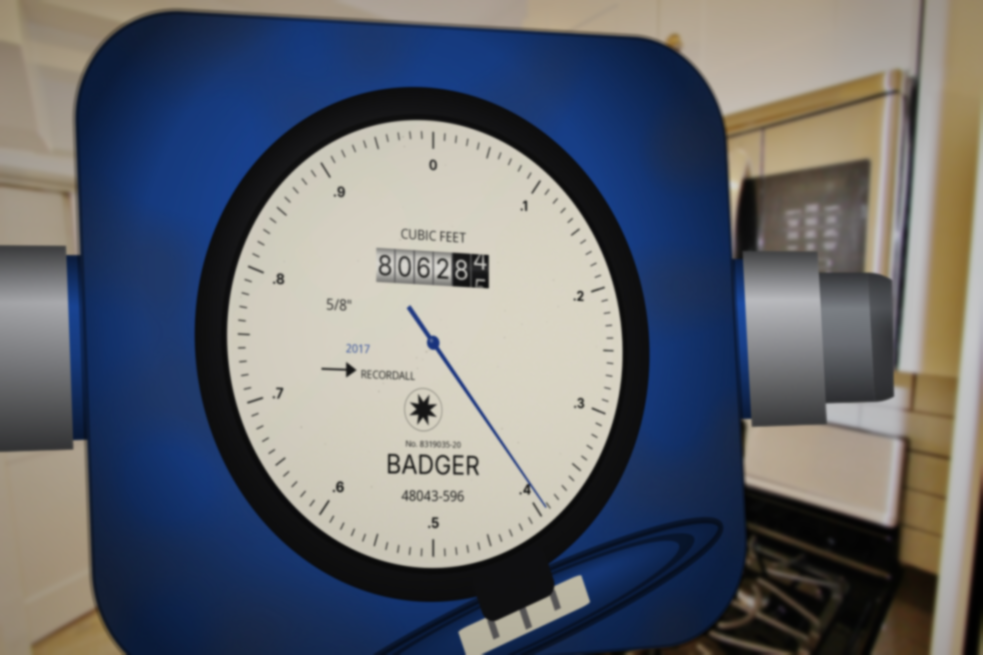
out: 806284.39,ft³
